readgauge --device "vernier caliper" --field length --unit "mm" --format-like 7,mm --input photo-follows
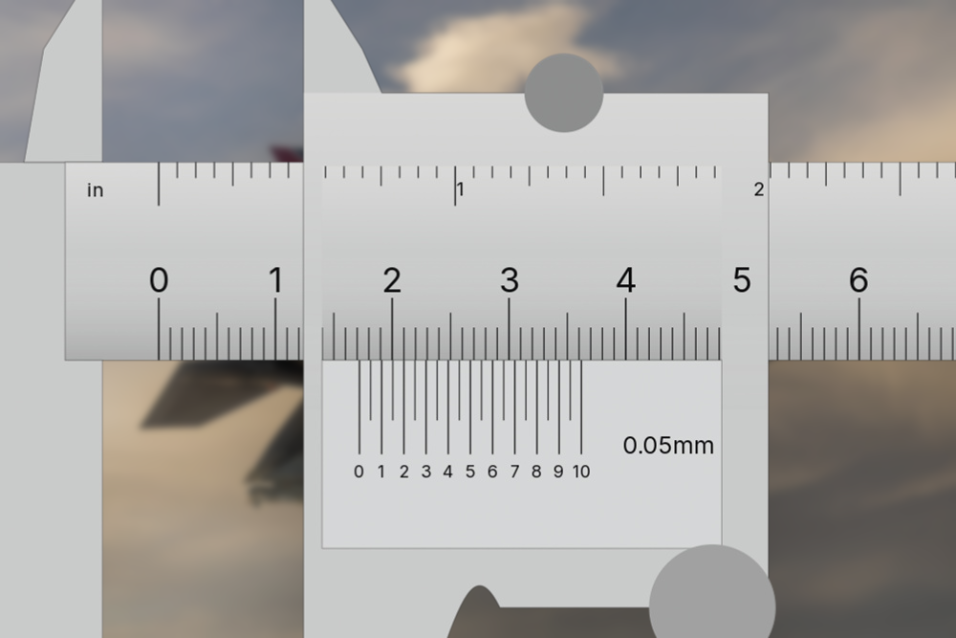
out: 17.2,mm
